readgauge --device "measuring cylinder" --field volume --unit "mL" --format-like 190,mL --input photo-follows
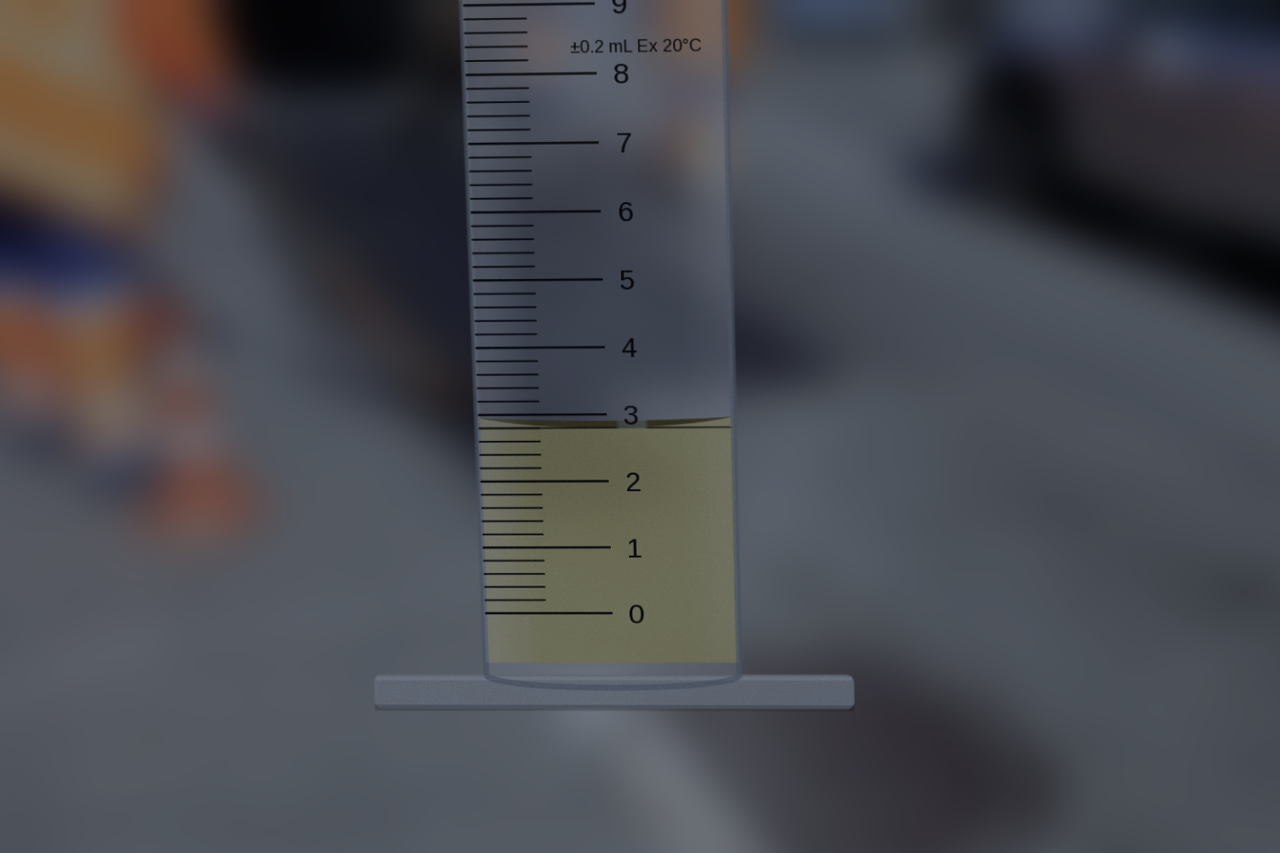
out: 2.8,mL
